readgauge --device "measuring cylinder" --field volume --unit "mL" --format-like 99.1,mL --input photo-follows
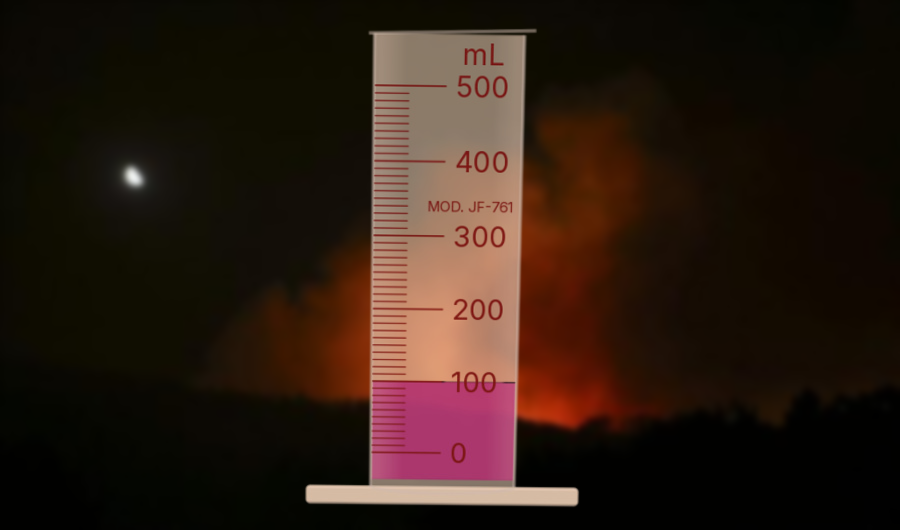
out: 100,mL
